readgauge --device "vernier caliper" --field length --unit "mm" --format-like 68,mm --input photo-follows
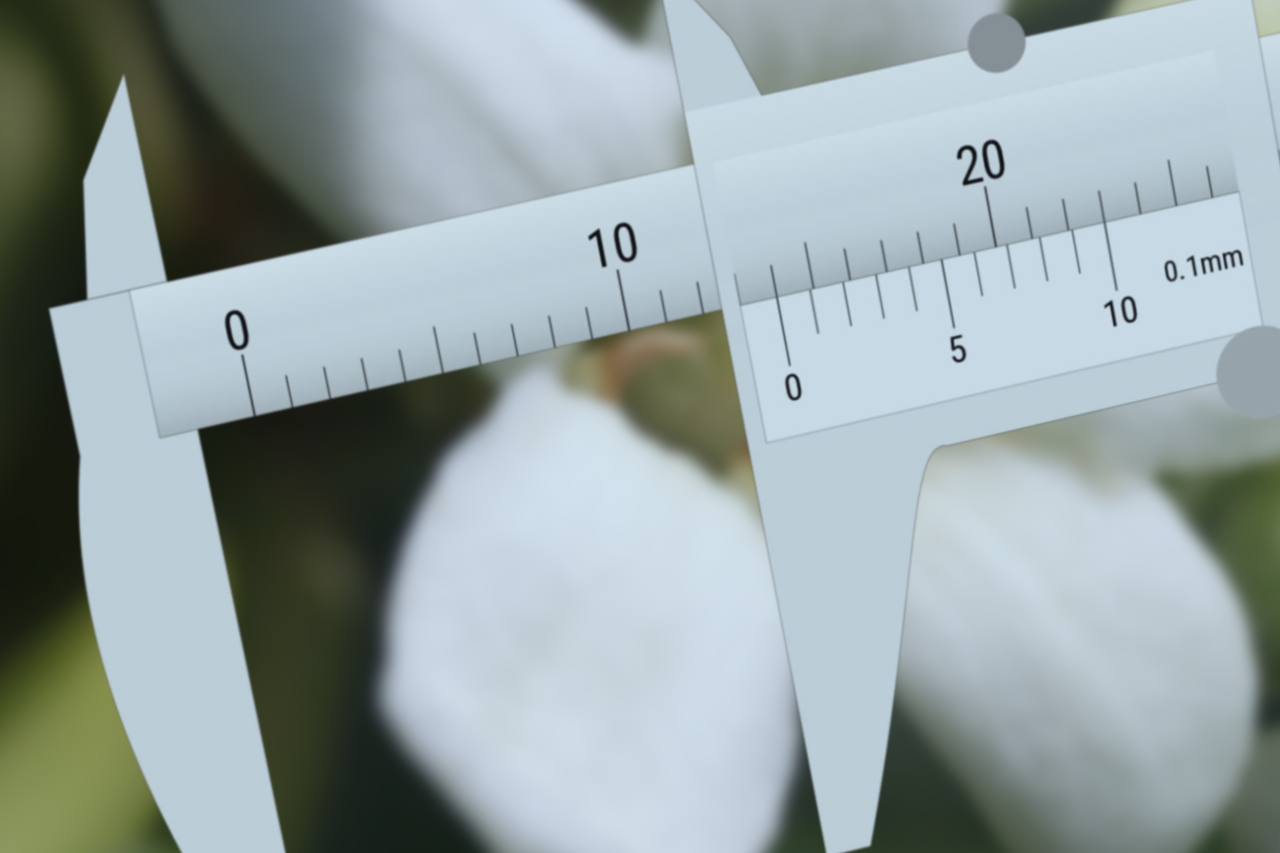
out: 14.0,mm
